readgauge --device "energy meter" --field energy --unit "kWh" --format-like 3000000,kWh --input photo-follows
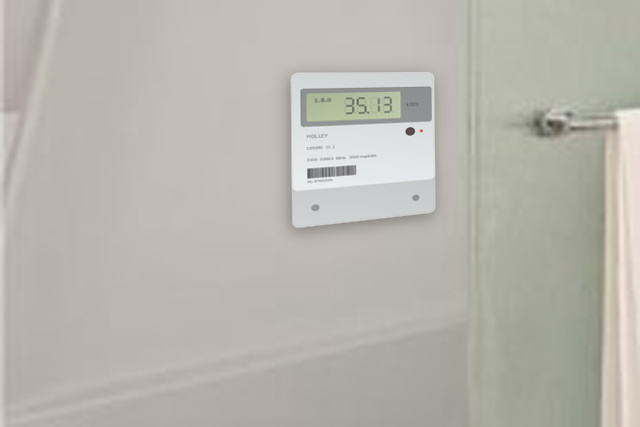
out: 35.13,kWh
